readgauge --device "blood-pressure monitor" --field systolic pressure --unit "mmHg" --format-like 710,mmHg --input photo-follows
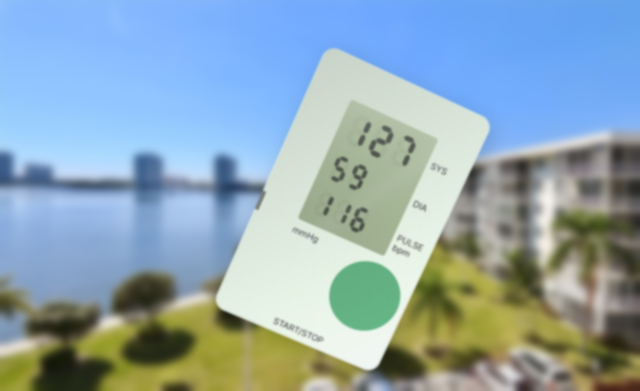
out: 127,mmHg
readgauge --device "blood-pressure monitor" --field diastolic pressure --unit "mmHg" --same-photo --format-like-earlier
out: 59,mmHg
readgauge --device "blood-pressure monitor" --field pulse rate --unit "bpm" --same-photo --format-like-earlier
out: 116,bpm
